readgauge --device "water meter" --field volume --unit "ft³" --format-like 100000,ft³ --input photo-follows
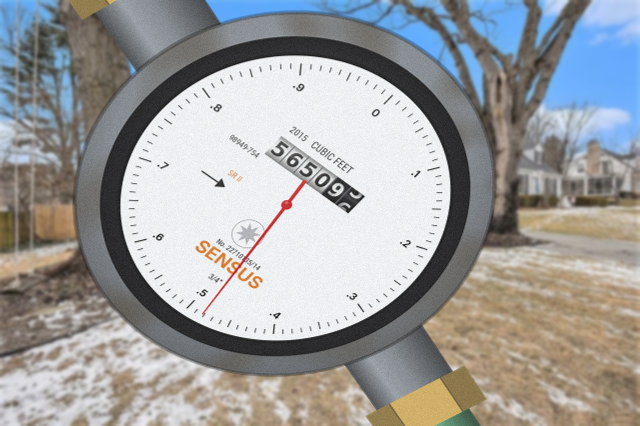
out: 565095.48,ft³
